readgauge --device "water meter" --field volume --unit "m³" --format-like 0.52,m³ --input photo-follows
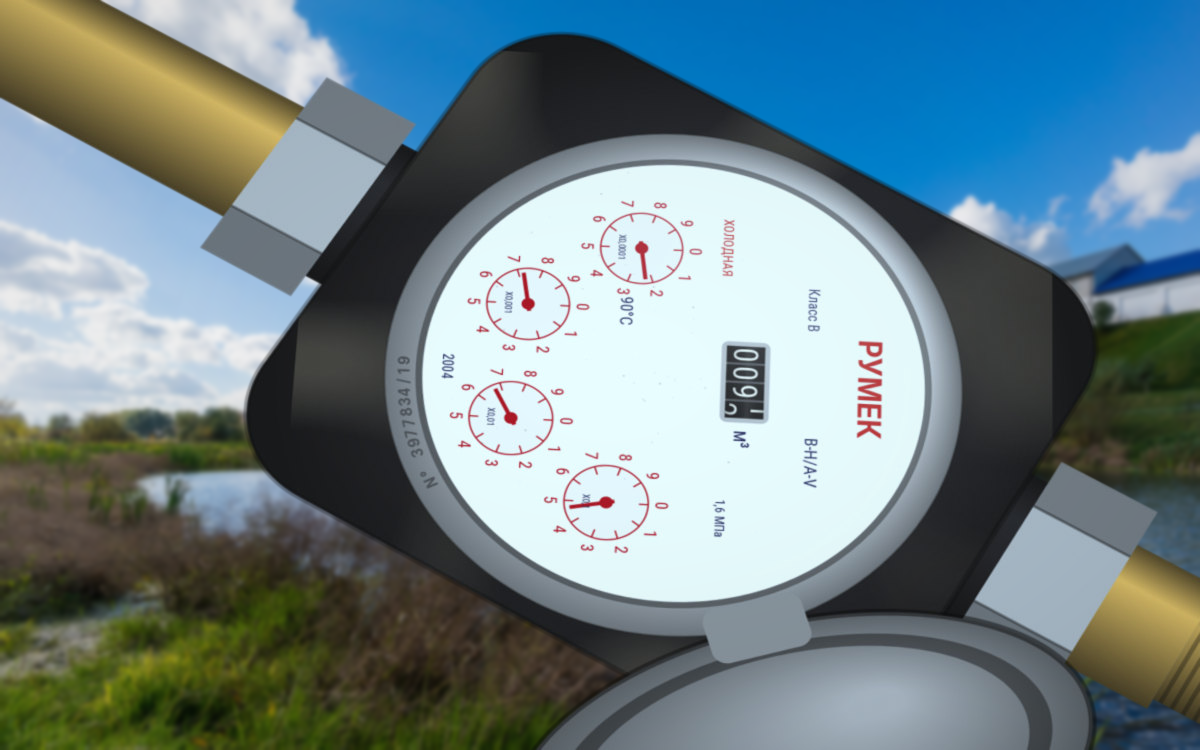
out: 91.4672,m³
